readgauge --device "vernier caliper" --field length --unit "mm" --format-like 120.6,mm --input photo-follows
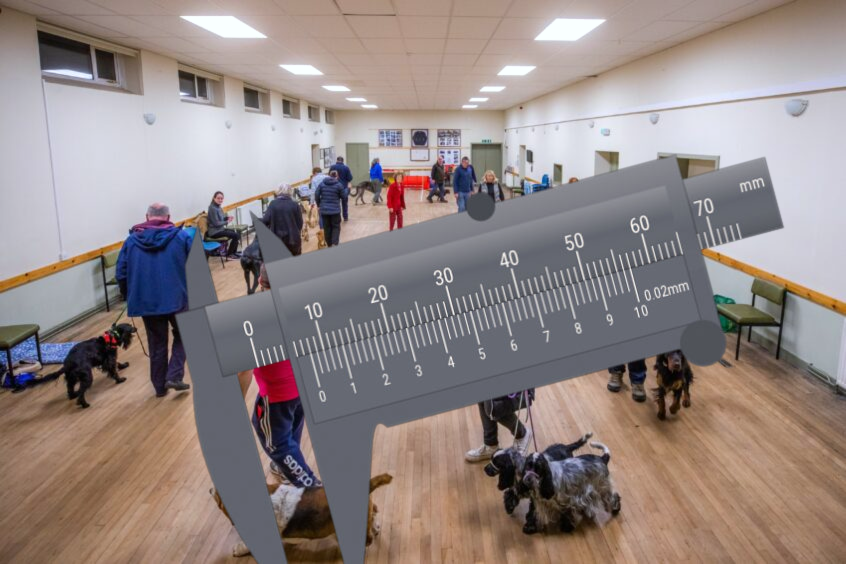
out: 8.0,mm
